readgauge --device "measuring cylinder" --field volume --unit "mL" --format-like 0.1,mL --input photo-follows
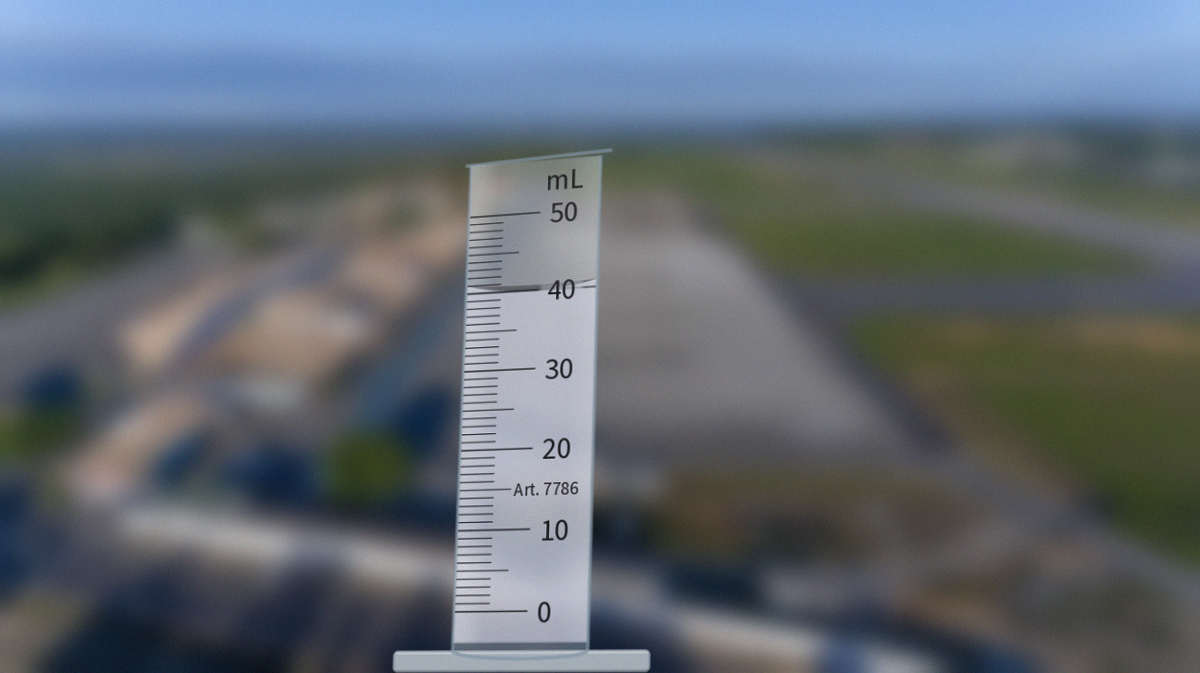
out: 40,mL
